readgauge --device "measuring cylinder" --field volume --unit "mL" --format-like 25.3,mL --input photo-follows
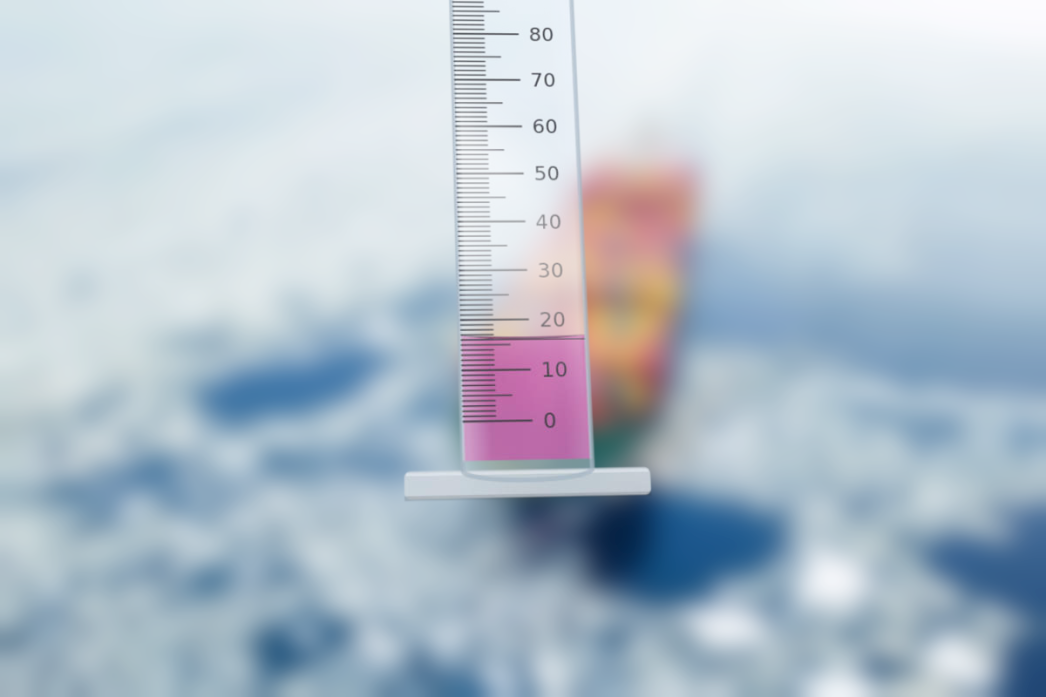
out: 16,mL
